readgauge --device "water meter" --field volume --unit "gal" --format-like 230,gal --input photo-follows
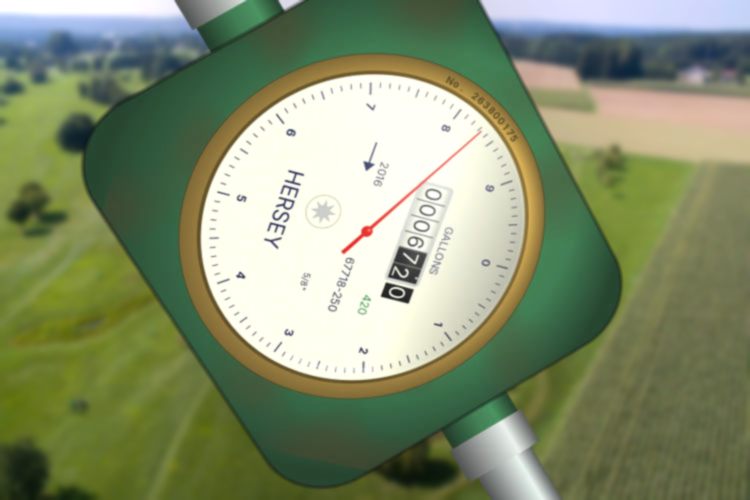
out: 6718.3,gal
